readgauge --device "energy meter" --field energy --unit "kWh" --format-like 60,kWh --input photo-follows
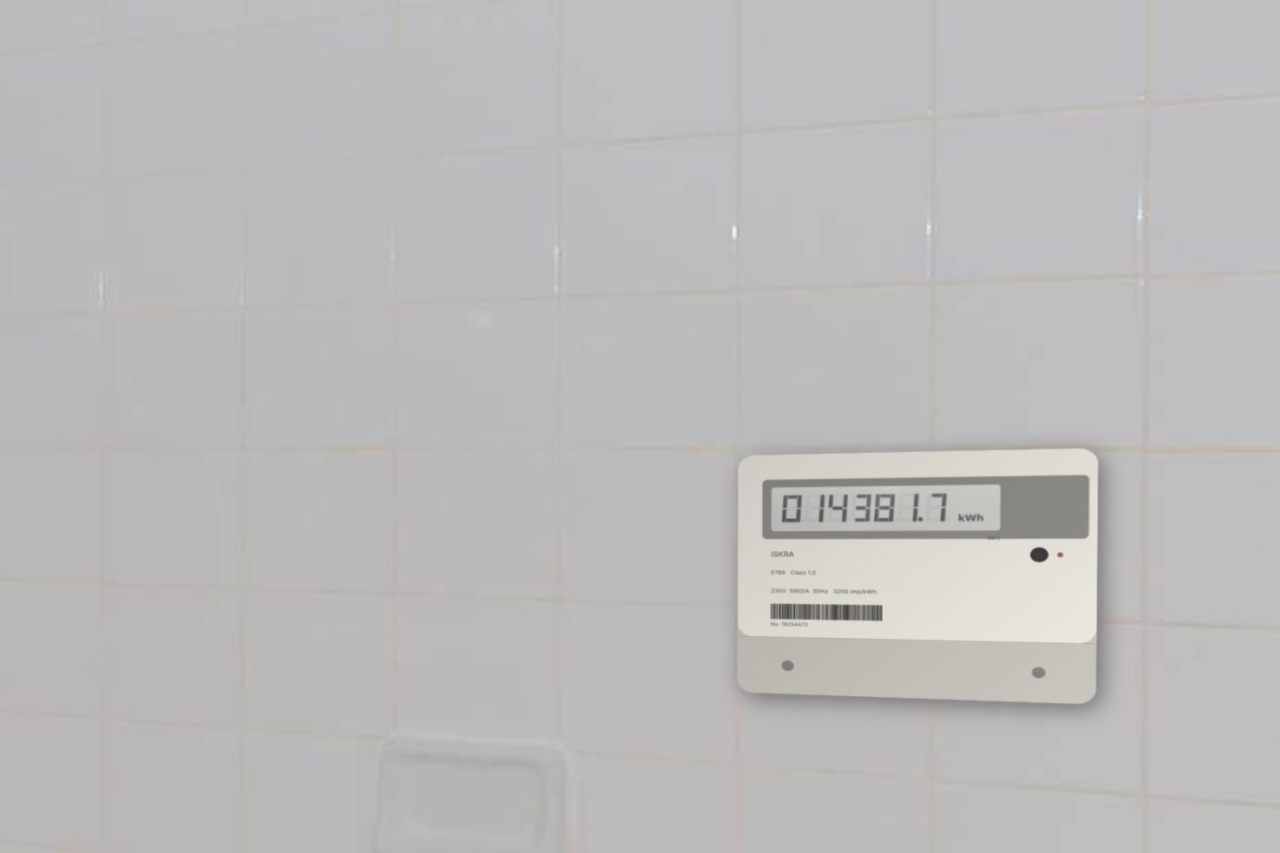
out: 14381.7,kWh
